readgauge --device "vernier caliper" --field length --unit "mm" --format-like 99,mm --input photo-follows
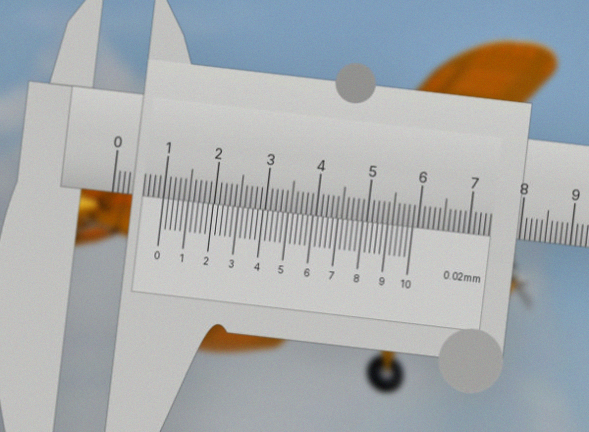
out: 10.0,mm
